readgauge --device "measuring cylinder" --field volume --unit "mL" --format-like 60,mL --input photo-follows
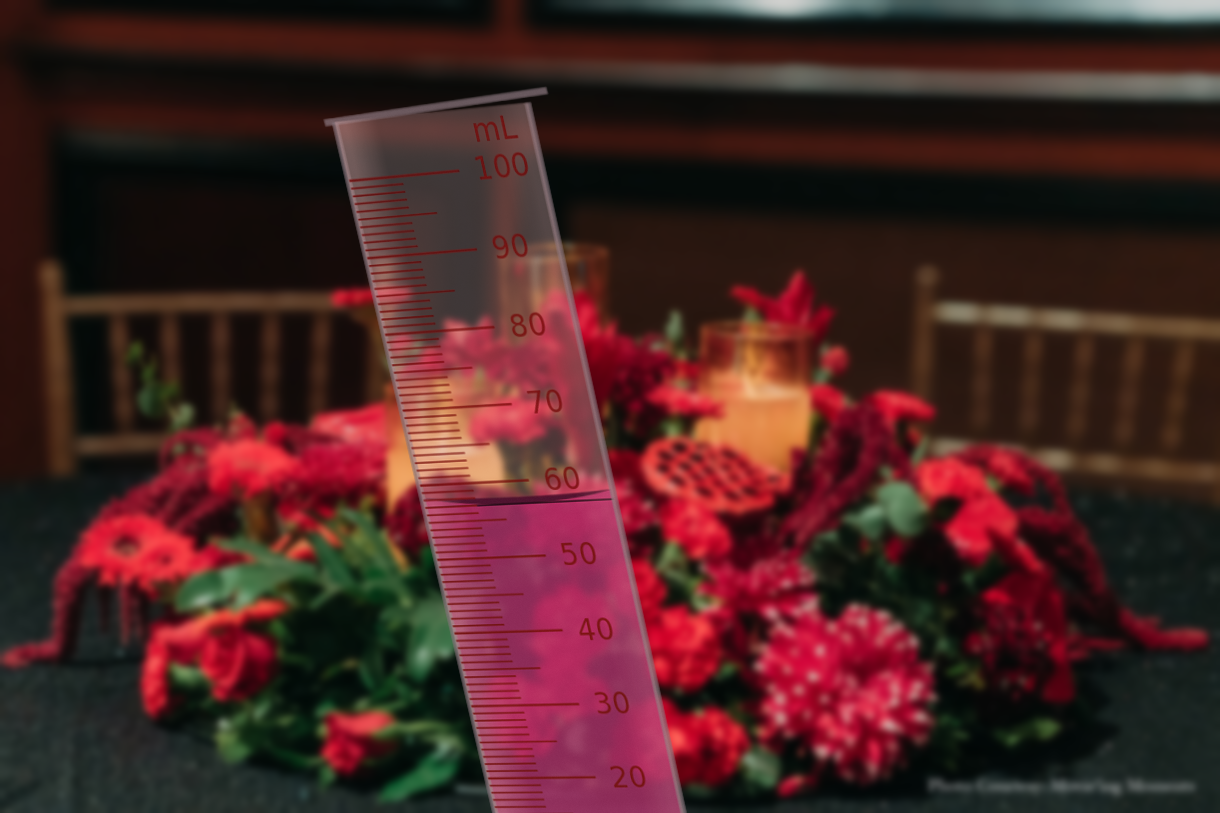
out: 57,mL
